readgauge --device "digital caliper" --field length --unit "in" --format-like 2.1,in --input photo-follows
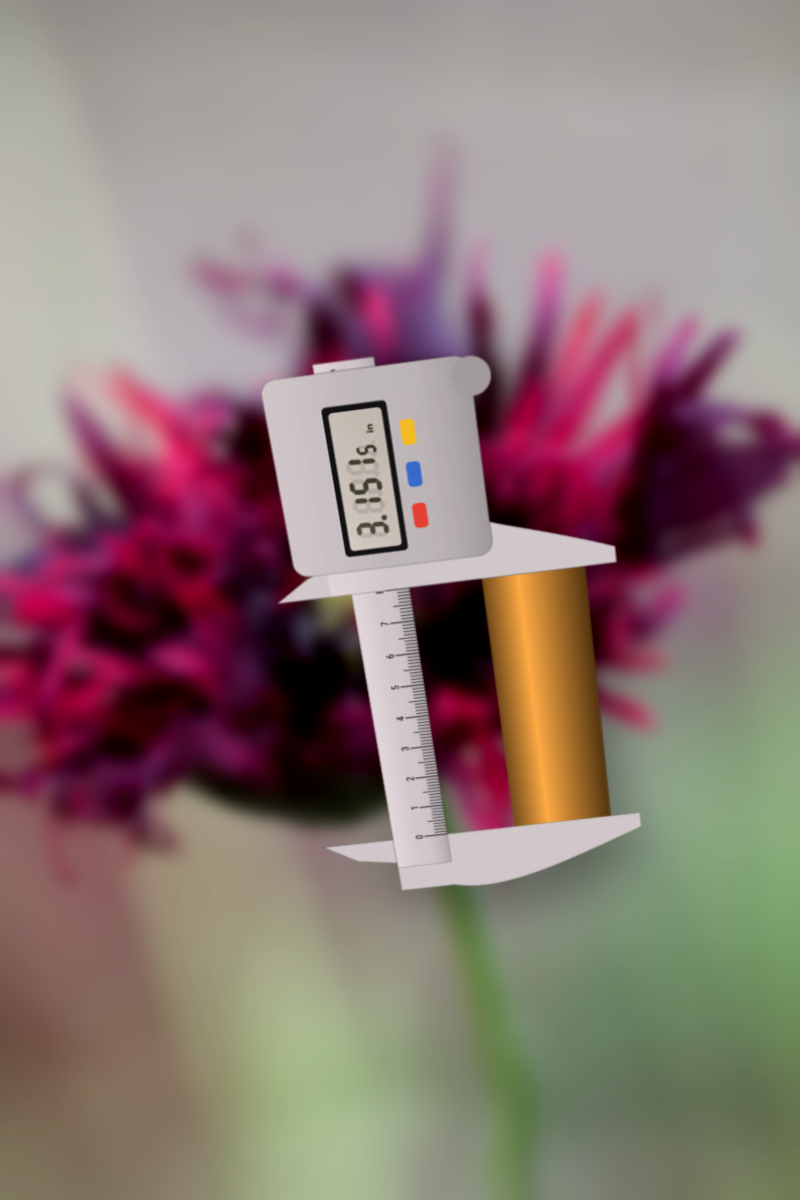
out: 3.1515,in
